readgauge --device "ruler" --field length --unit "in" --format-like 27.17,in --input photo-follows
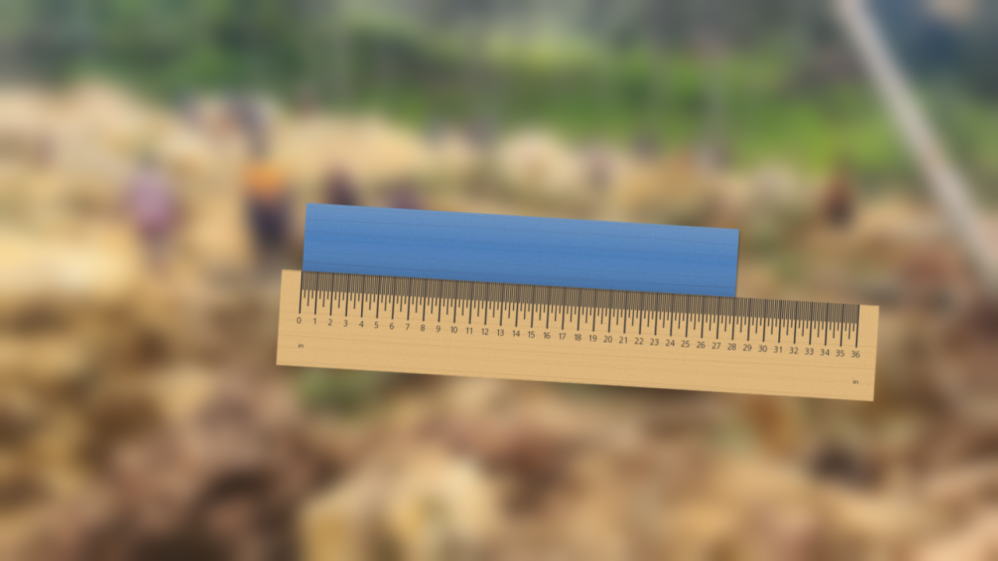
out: 28,in
